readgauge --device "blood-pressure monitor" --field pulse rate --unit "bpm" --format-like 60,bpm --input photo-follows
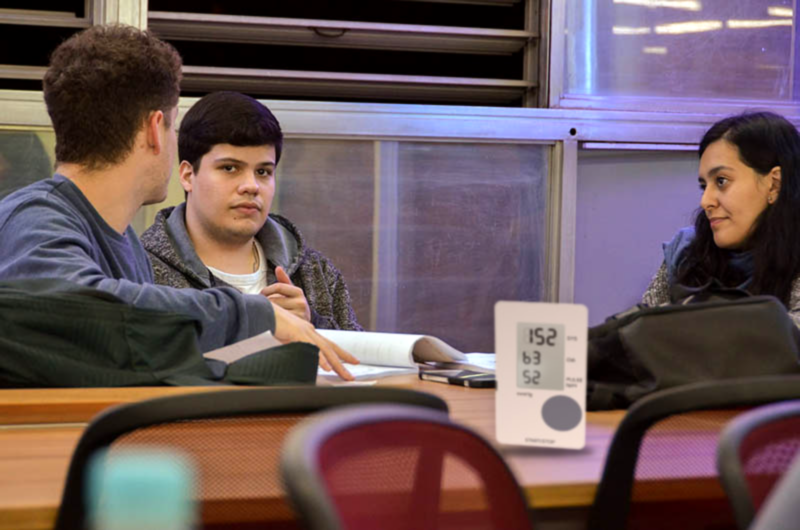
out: 52,bpm
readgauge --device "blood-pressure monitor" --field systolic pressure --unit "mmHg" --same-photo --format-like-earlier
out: 152,mmHg
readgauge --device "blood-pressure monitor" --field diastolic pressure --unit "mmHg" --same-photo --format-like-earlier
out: 63,mmHg
